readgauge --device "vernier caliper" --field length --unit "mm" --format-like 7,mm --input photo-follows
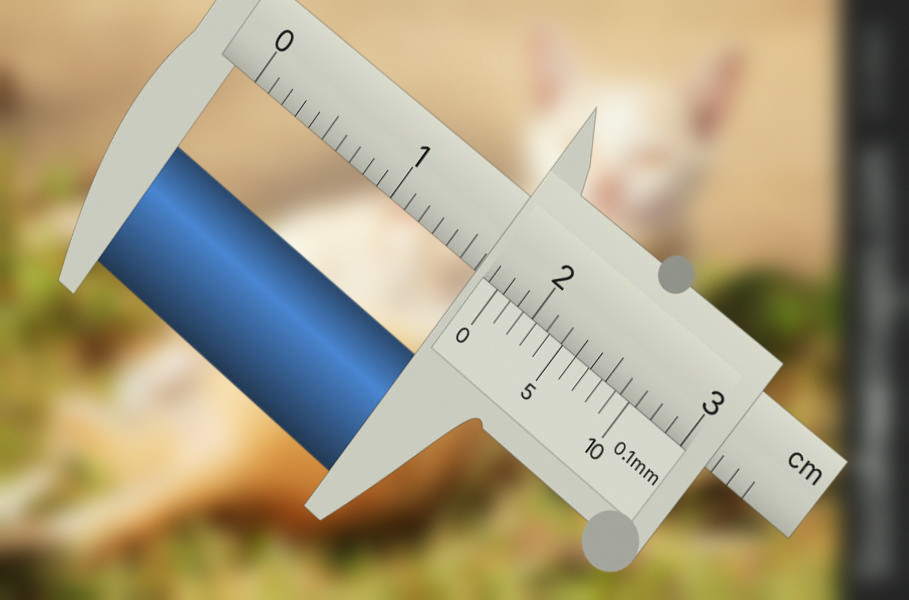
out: 17.6,mm
